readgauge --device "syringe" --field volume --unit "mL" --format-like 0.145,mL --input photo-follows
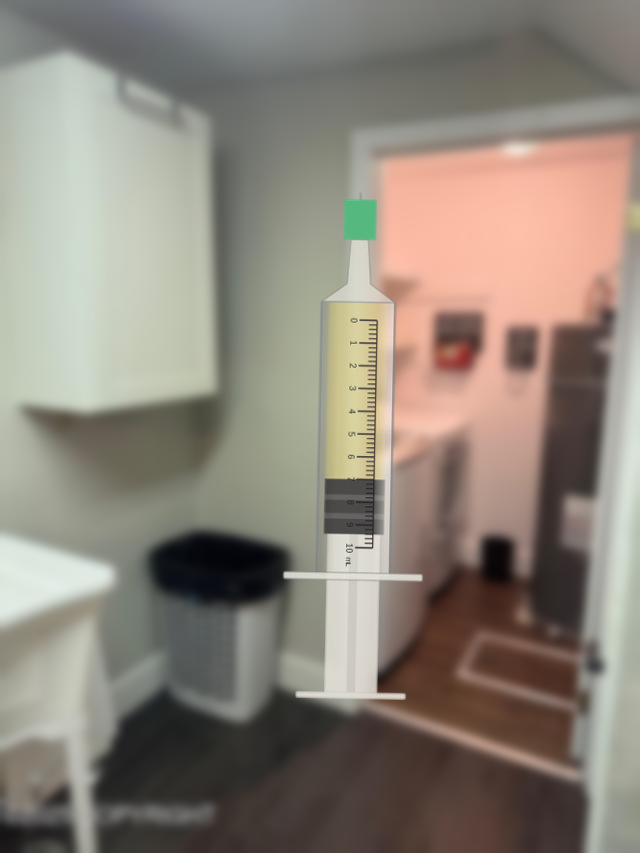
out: 7,mL
